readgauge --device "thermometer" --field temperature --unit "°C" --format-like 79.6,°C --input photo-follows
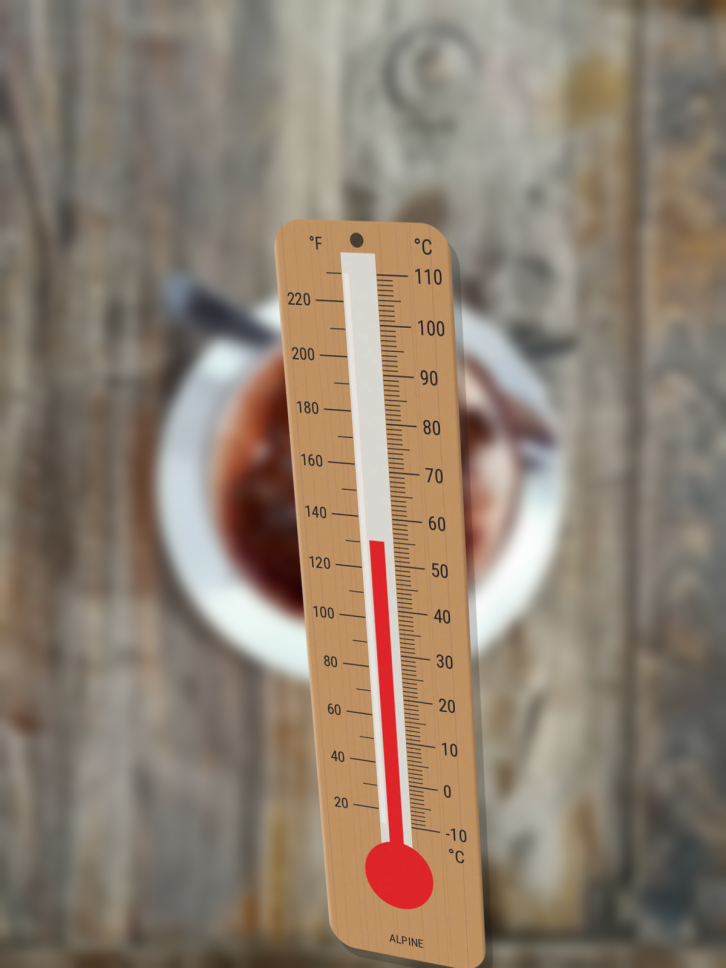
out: 55,°C
